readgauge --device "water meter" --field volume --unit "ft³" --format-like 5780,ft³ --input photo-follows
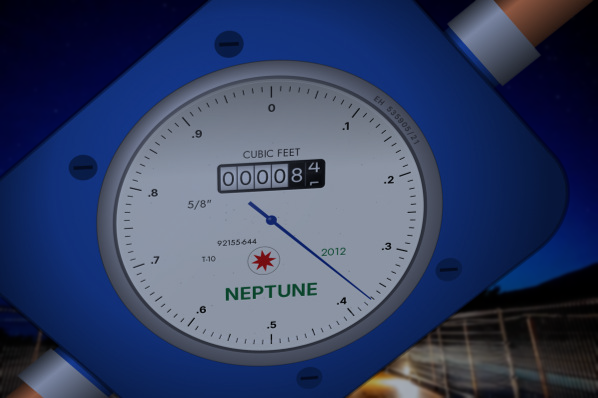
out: 84.37,ft³
